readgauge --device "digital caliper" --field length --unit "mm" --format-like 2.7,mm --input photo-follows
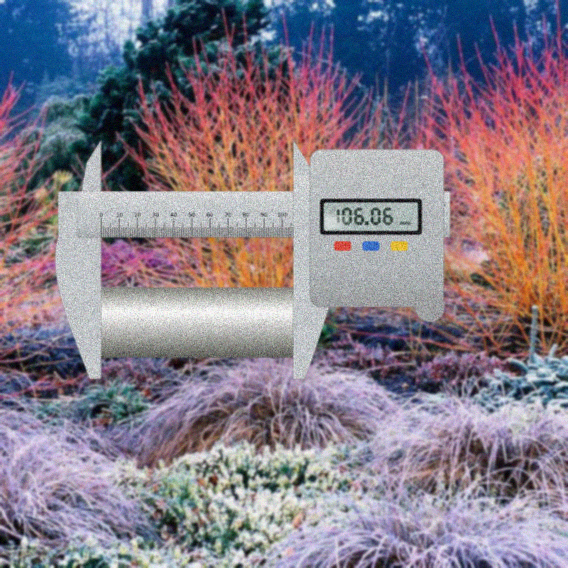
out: 106.06,mm
